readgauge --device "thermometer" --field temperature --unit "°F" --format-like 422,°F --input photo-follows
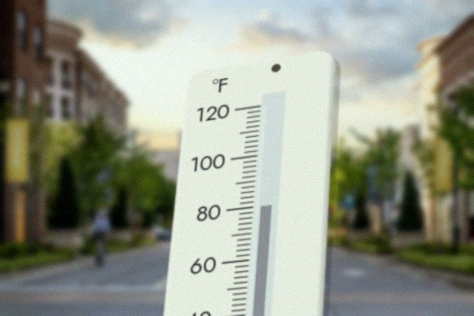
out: 80,°F
